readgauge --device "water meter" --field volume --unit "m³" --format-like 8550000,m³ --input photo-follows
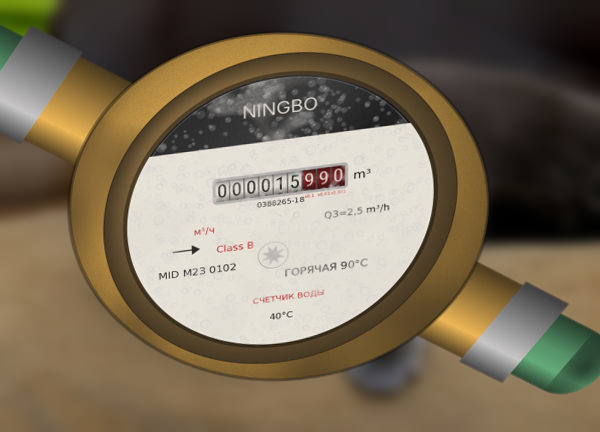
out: 15.990,m³
